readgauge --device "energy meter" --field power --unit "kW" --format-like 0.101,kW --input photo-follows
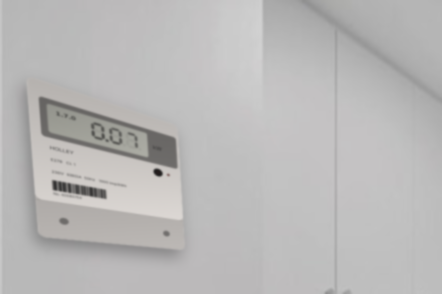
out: 0.07,kW
